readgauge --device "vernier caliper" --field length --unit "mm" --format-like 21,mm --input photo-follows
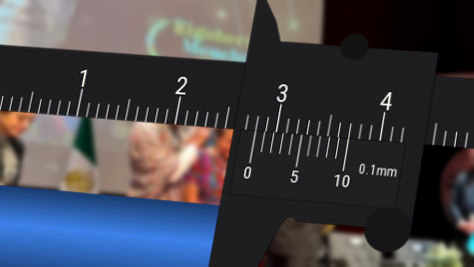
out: 28.0,mm
